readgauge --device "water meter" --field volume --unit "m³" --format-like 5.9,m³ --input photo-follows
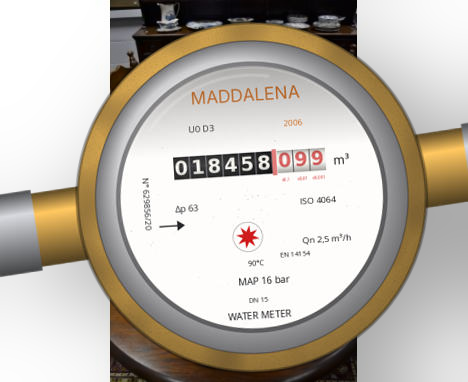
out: 18458.099,m³
